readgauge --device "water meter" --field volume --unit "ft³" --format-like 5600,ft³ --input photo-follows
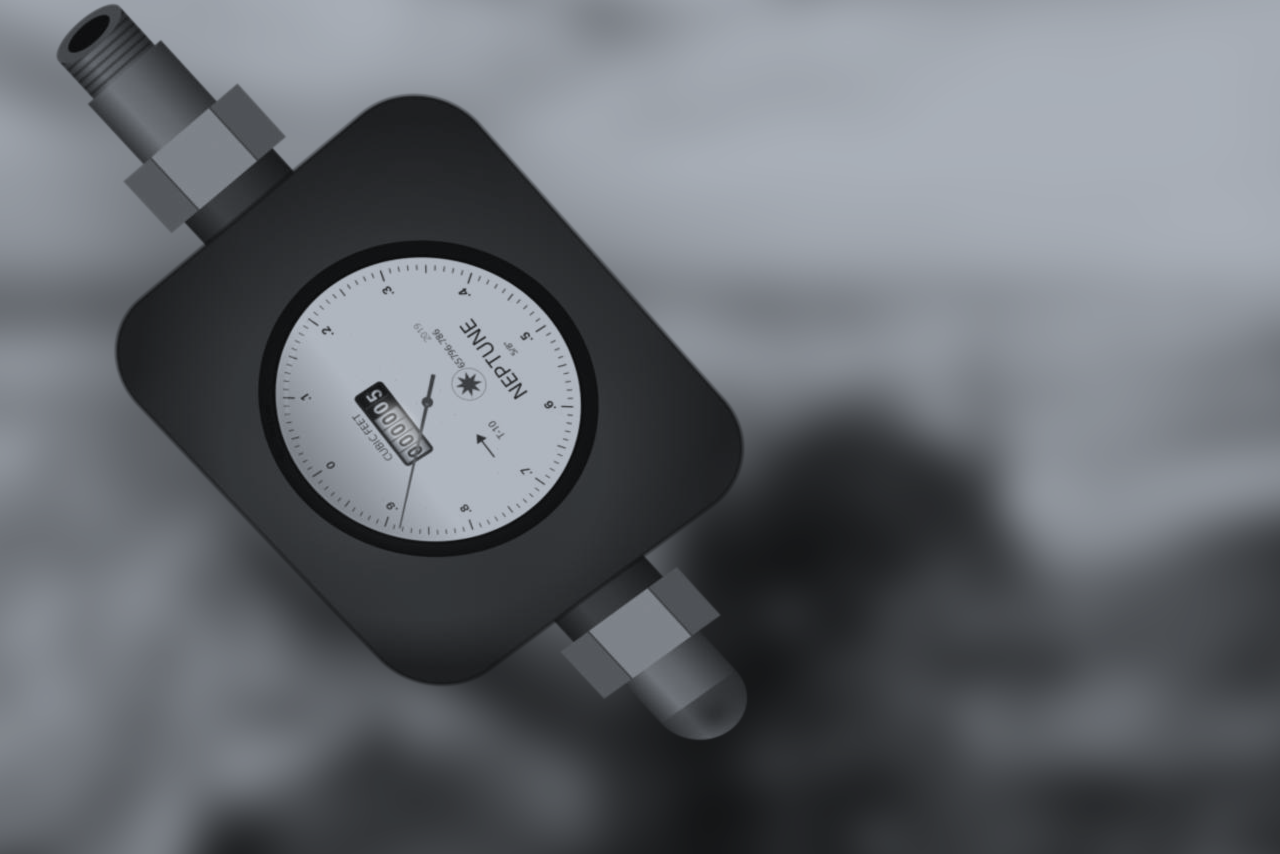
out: 4.88,ft³
